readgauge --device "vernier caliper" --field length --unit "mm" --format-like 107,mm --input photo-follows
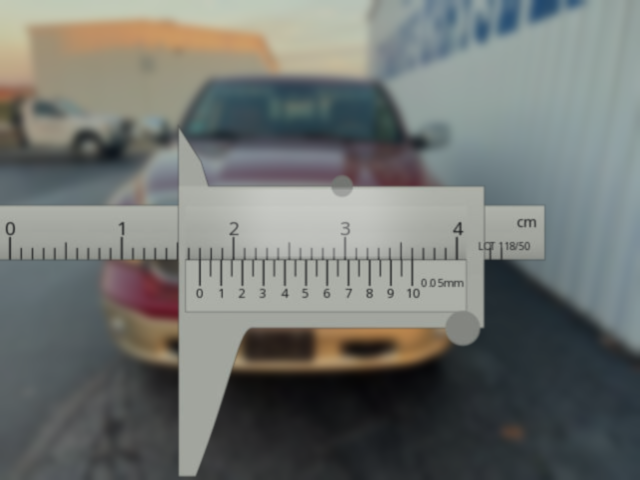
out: 17.0,mm
